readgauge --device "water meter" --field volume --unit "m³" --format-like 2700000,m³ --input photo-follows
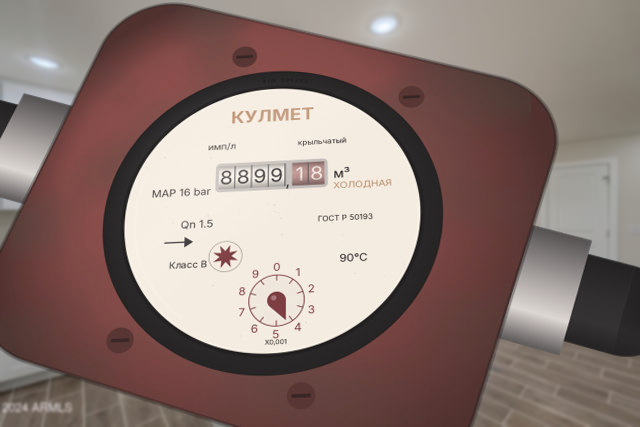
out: 8899.184,m³
